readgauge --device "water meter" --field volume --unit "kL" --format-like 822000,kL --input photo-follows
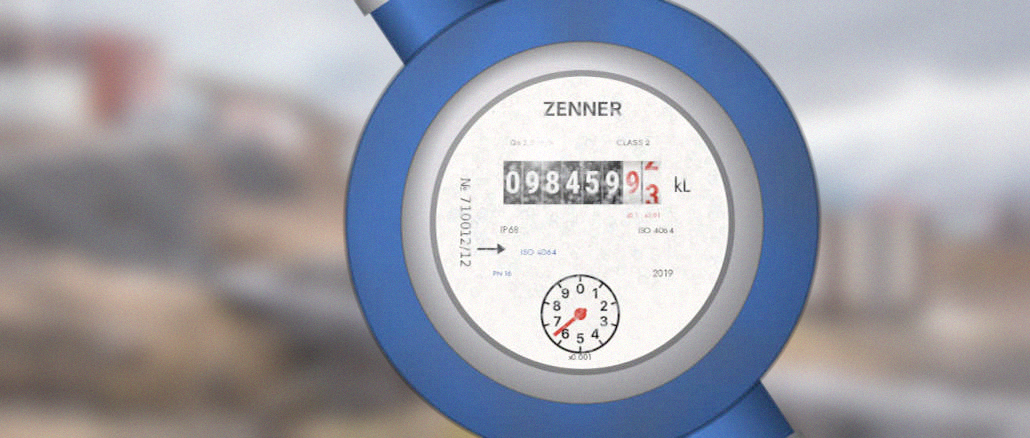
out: 98459.926,kL
